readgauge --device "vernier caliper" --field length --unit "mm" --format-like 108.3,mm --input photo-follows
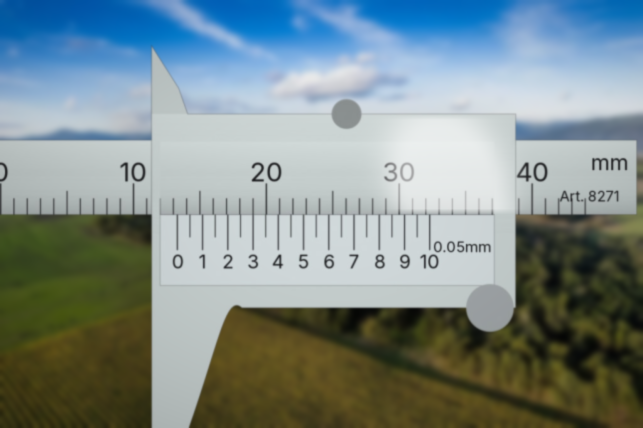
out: 13.3,mm
